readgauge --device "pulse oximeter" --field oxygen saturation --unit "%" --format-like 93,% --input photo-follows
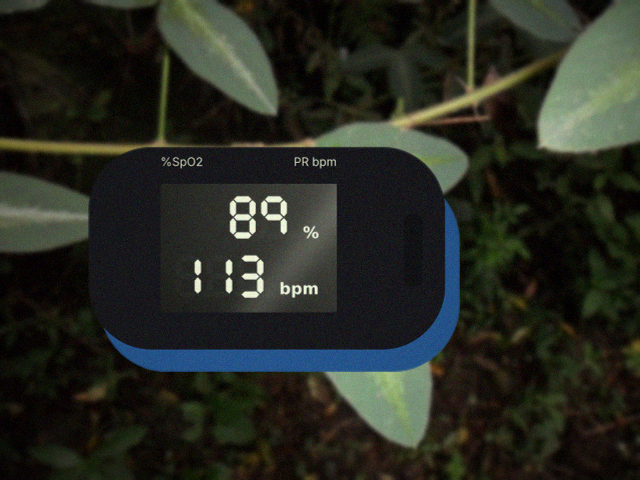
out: 89,%
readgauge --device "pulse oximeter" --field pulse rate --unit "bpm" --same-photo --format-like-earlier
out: 113,bpm
